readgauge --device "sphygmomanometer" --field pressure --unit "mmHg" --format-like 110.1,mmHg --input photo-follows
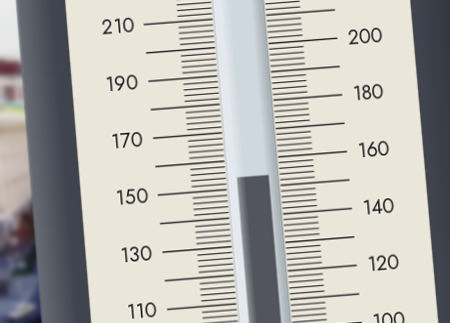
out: 154,mmHg
